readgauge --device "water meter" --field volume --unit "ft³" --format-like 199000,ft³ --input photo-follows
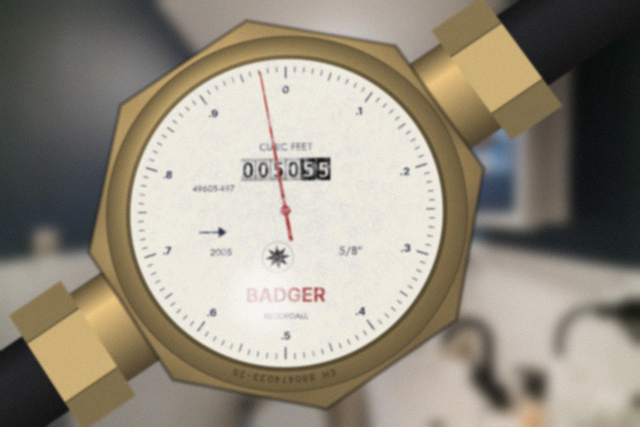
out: 5054.97,ft³
